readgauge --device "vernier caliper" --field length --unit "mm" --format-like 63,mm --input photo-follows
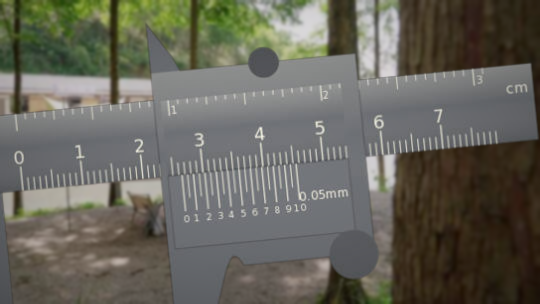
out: 26.5,mm
